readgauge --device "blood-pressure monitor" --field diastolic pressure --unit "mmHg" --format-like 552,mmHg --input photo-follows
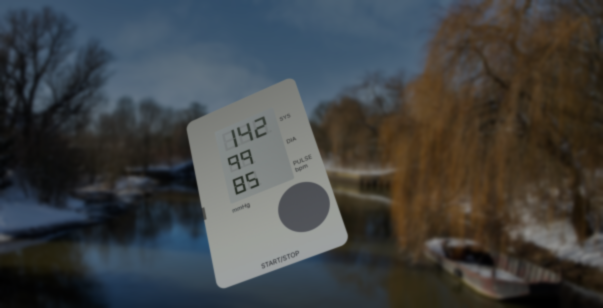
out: 99,mmHg
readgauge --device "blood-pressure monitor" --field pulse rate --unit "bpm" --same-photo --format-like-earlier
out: 85,bpm
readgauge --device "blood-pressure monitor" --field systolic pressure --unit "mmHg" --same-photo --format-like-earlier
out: 142,mmHg
